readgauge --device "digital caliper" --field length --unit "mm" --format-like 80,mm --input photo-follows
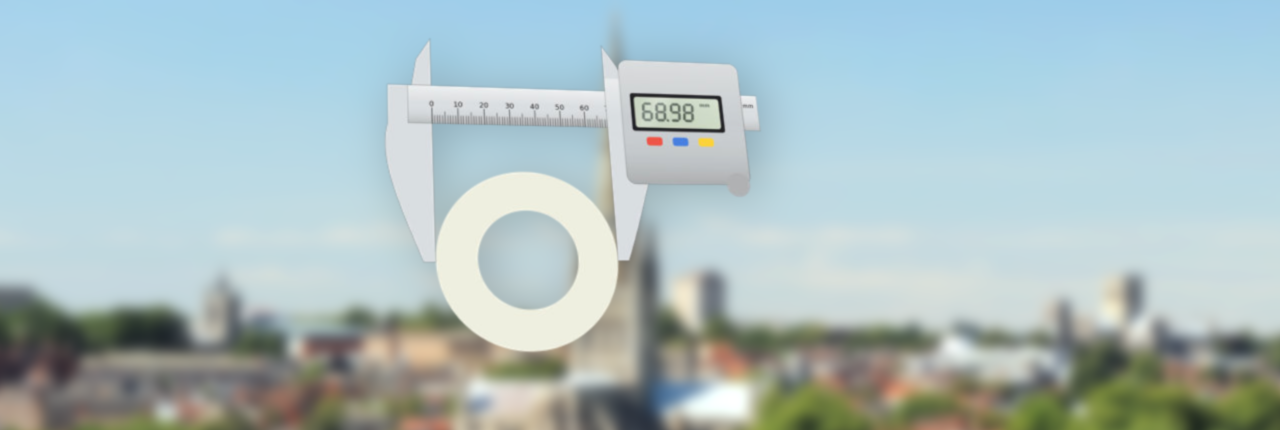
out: 68.98,mm
